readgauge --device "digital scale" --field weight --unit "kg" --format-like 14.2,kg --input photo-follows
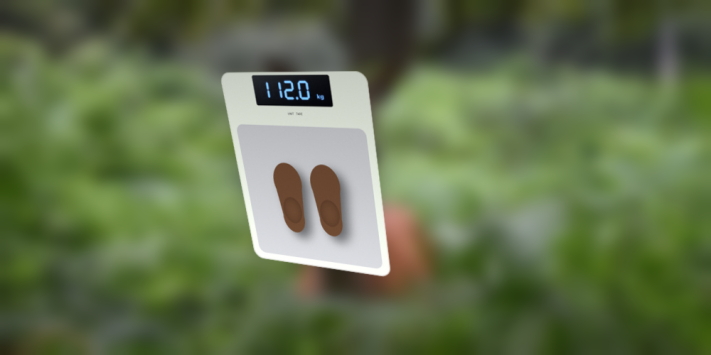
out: 112.0,kg
